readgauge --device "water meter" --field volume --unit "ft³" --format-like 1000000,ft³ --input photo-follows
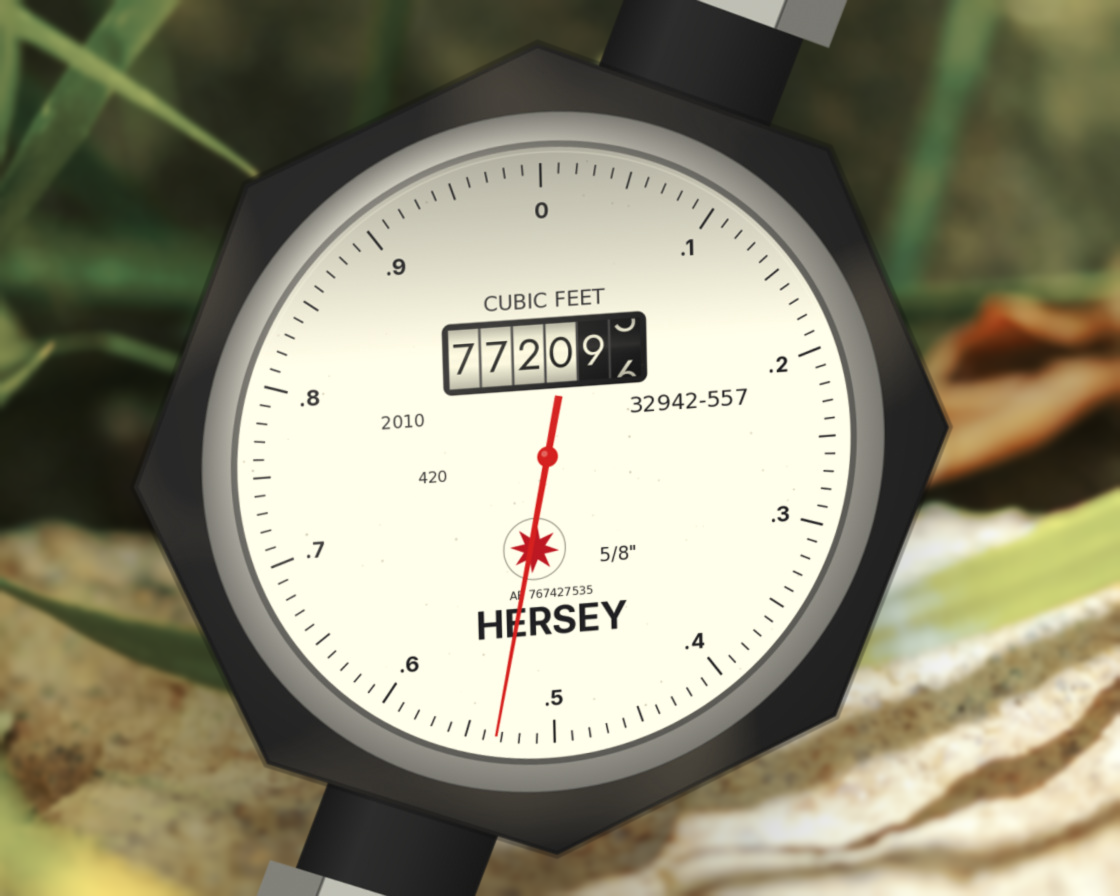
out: 772095.53,ft³
